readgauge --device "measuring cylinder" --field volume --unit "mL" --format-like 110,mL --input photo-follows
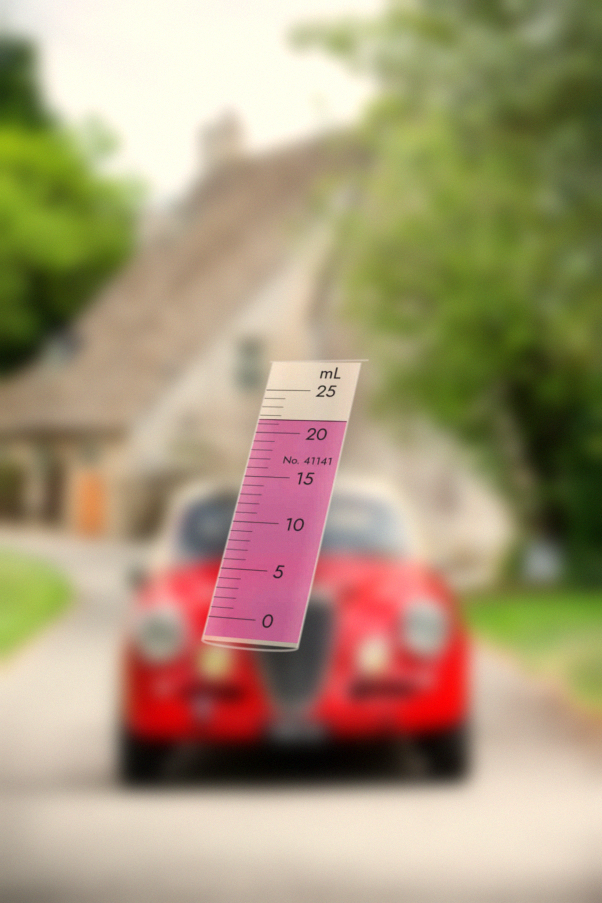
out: 21.5,mL
